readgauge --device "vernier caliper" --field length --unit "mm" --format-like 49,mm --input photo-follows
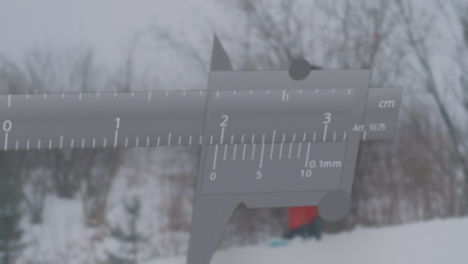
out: 19.6,mm
